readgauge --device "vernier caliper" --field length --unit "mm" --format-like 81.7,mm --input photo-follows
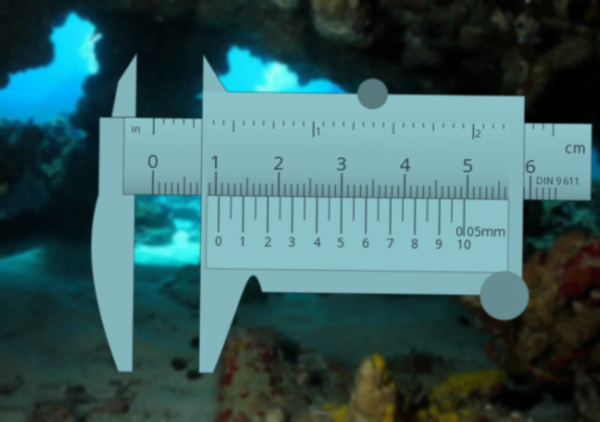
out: 10.5,mm
